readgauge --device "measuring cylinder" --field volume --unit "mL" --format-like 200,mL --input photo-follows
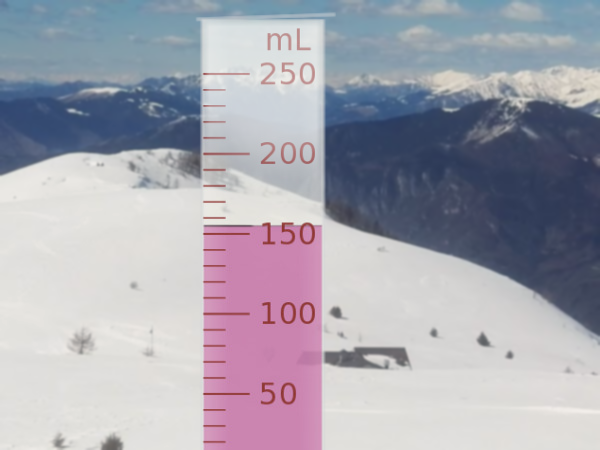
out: 155,mL
